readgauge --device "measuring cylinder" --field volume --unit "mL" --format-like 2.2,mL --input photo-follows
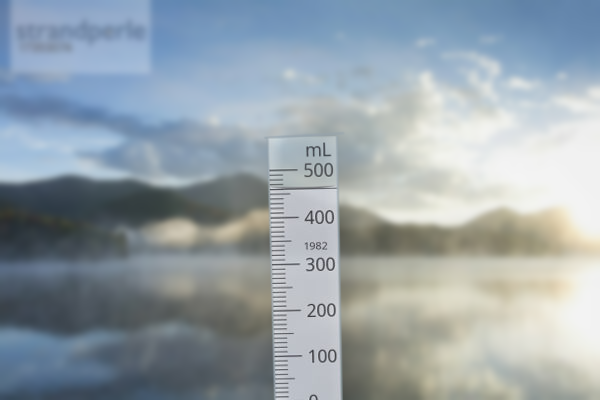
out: 460,mL
